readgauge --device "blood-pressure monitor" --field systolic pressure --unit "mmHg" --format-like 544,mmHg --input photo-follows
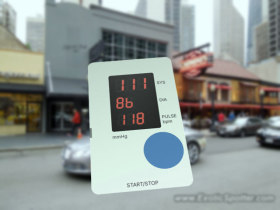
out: 111,mmHg
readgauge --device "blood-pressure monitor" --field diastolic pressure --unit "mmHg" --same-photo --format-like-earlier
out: 86,mmHg
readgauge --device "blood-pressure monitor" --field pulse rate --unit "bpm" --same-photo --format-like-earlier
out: 118,bpm
